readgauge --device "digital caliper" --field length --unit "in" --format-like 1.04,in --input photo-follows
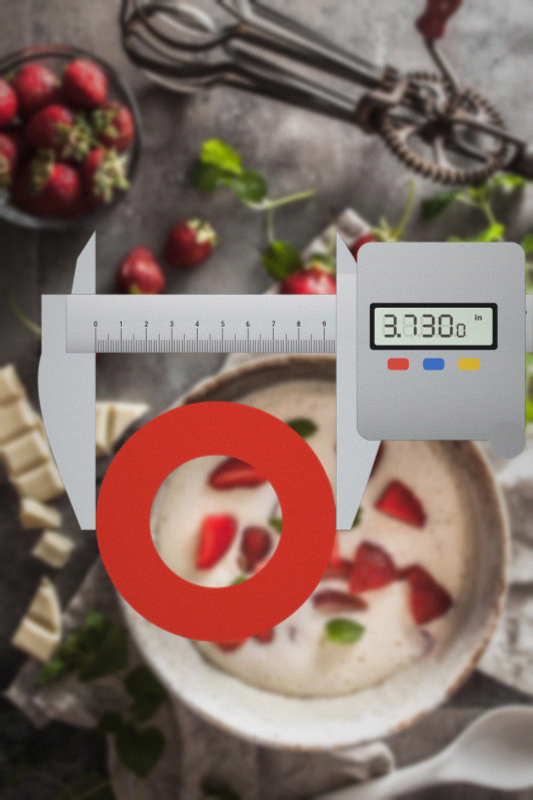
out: 3.7300,in
